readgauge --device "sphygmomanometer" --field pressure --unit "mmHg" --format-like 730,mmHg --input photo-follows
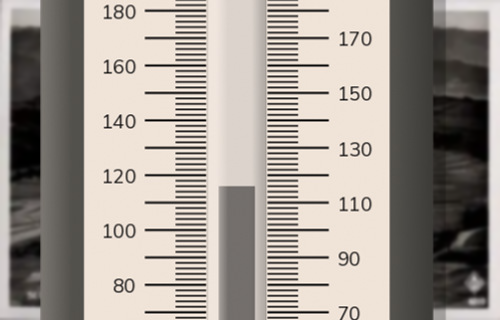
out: 116,mmHg
